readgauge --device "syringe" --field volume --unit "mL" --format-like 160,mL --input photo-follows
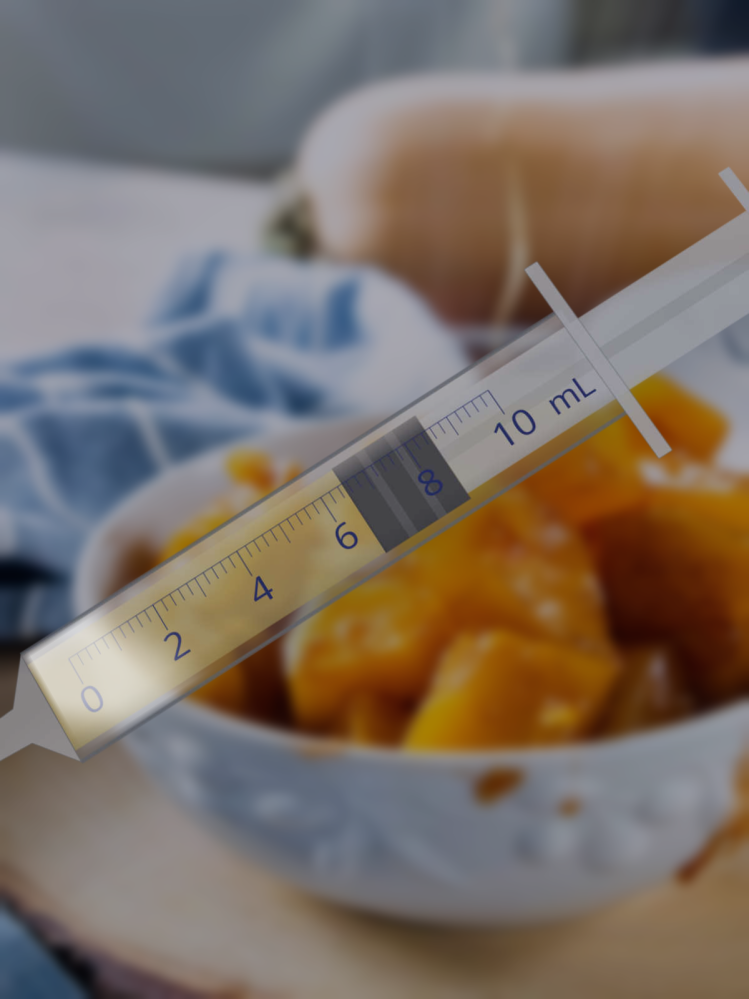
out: 6.5,mL
